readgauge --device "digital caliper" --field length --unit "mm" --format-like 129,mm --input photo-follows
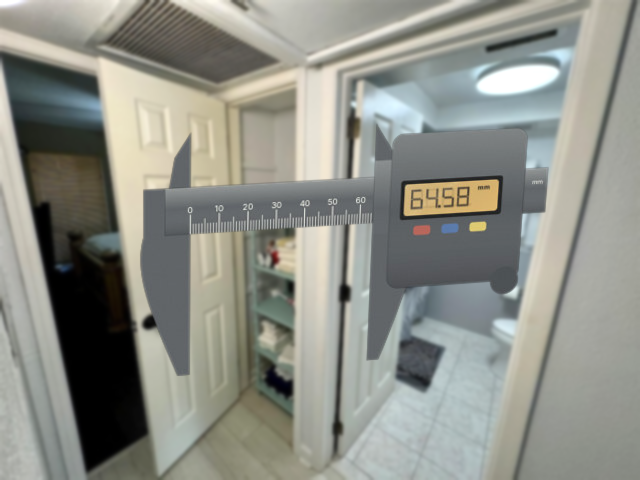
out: 64.58,mm
